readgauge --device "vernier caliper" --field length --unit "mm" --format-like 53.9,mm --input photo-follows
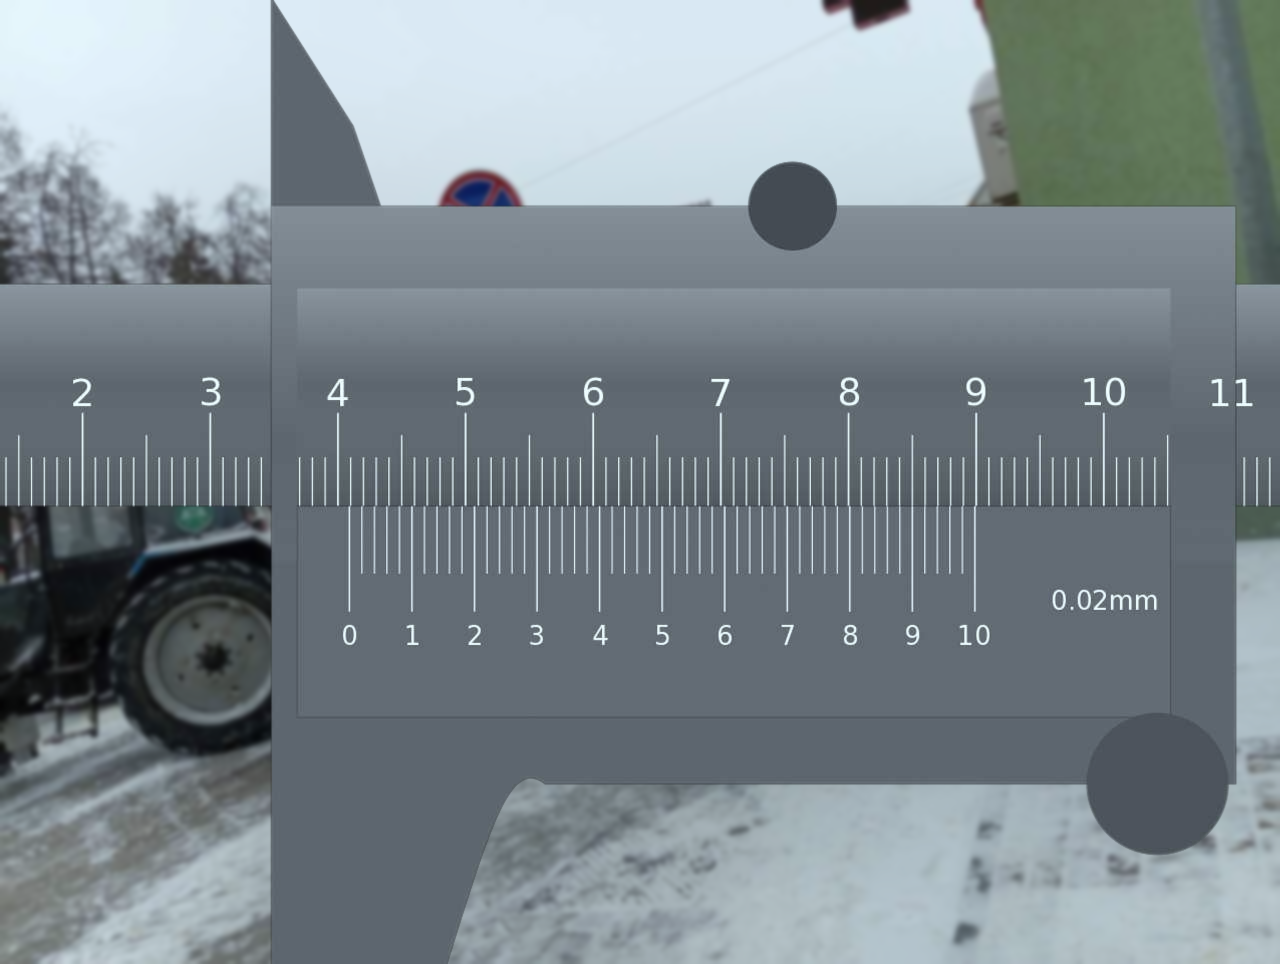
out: 40.9,mm
